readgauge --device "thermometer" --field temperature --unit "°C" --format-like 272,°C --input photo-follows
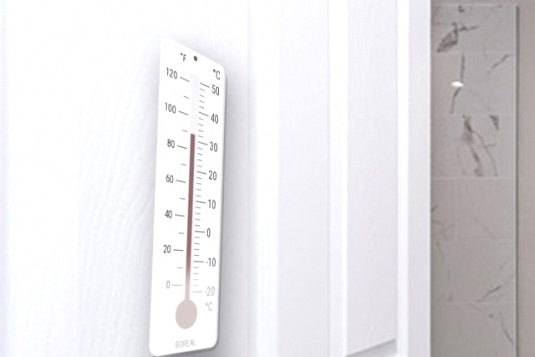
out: 32,°C
